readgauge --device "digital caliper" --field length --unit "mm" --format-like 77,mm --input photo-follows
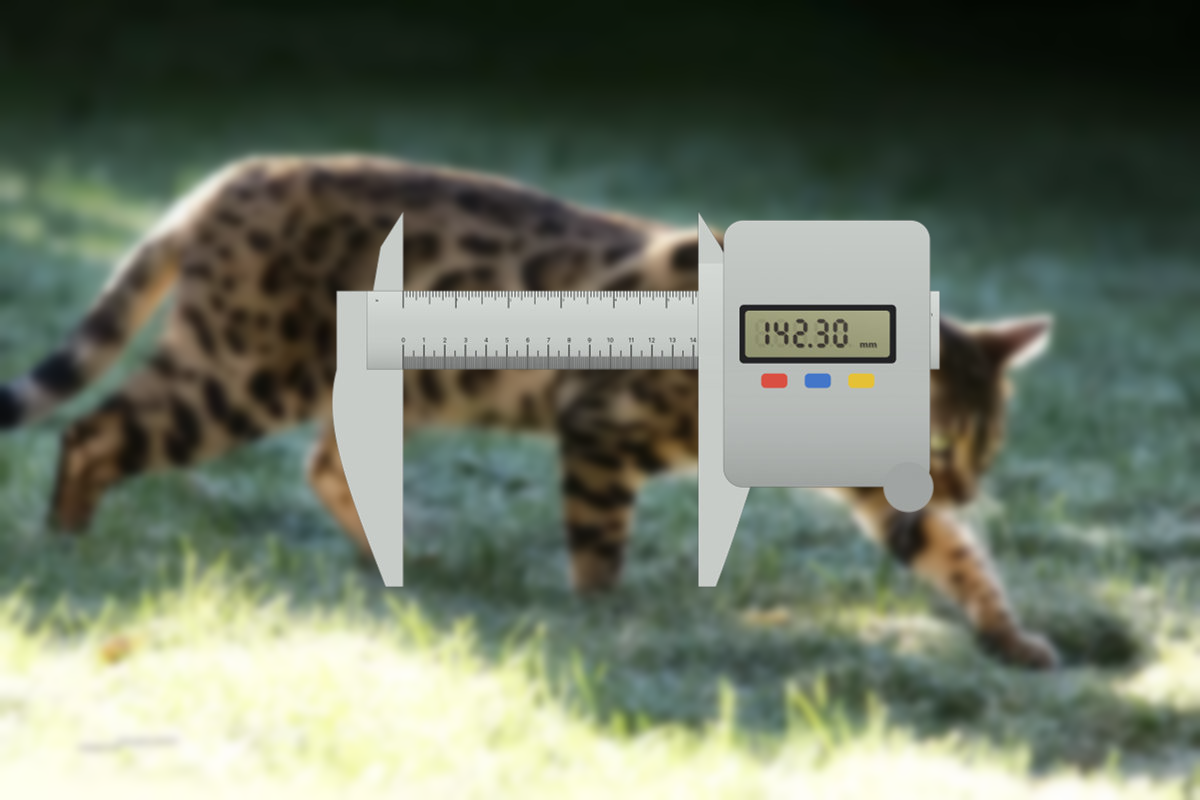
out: 142.30,mm
